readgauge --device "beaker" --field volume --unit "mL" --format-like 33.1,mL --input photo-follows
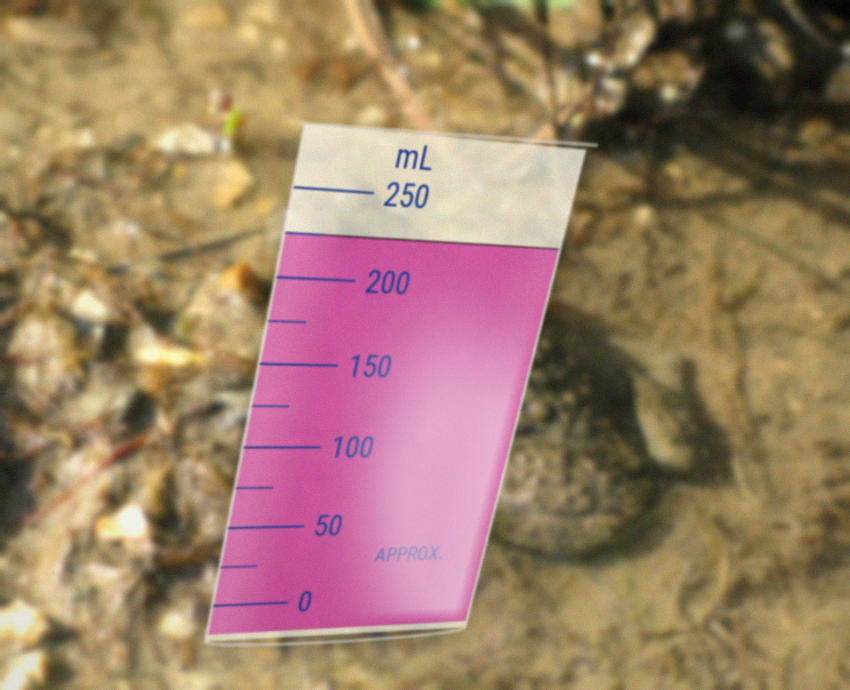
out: 225,mL
